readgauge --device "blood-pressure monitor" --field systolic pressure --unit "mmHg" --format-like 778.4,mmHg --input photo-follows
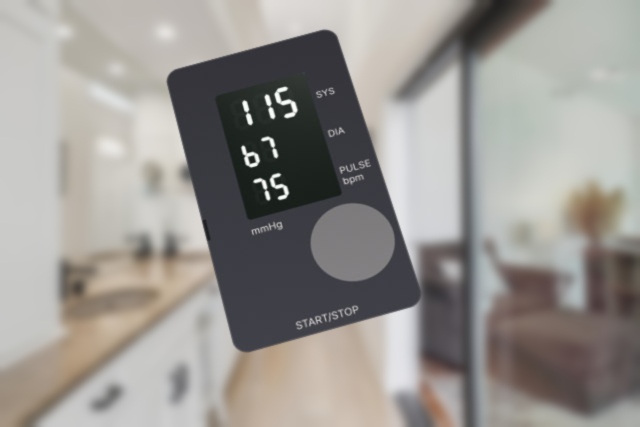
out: 115,mmHg
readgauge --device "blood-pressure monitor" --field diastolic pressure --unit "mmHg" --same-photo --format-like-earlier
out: 67,mmHg
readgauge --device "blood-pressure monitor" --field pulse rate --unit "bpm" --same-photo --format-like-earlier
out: 75,bpm
